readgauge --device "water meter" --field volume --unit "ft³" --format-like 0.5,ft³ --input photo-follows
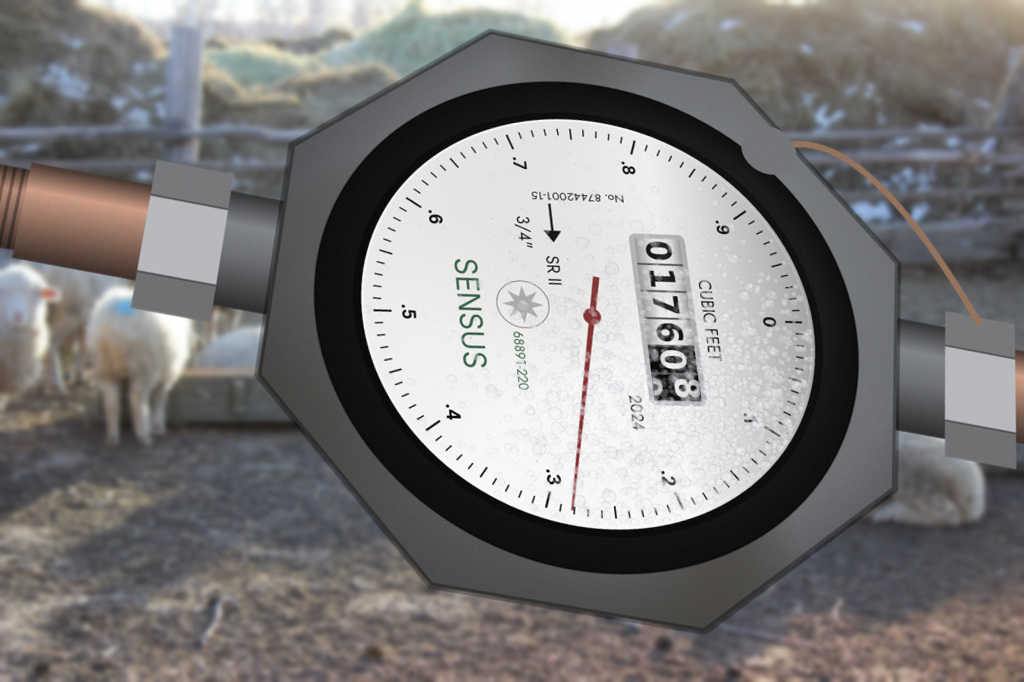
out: 17608.28,ft³
